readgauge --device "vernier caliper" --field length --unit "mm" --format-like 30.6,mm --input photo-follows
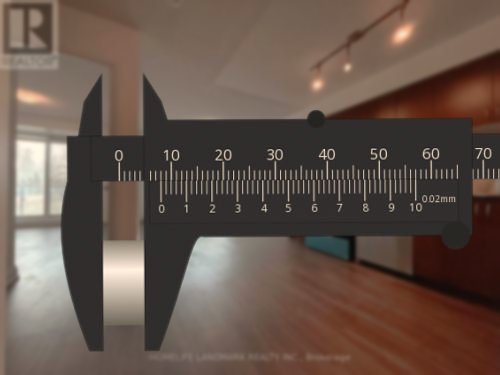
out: 8.0,mm
